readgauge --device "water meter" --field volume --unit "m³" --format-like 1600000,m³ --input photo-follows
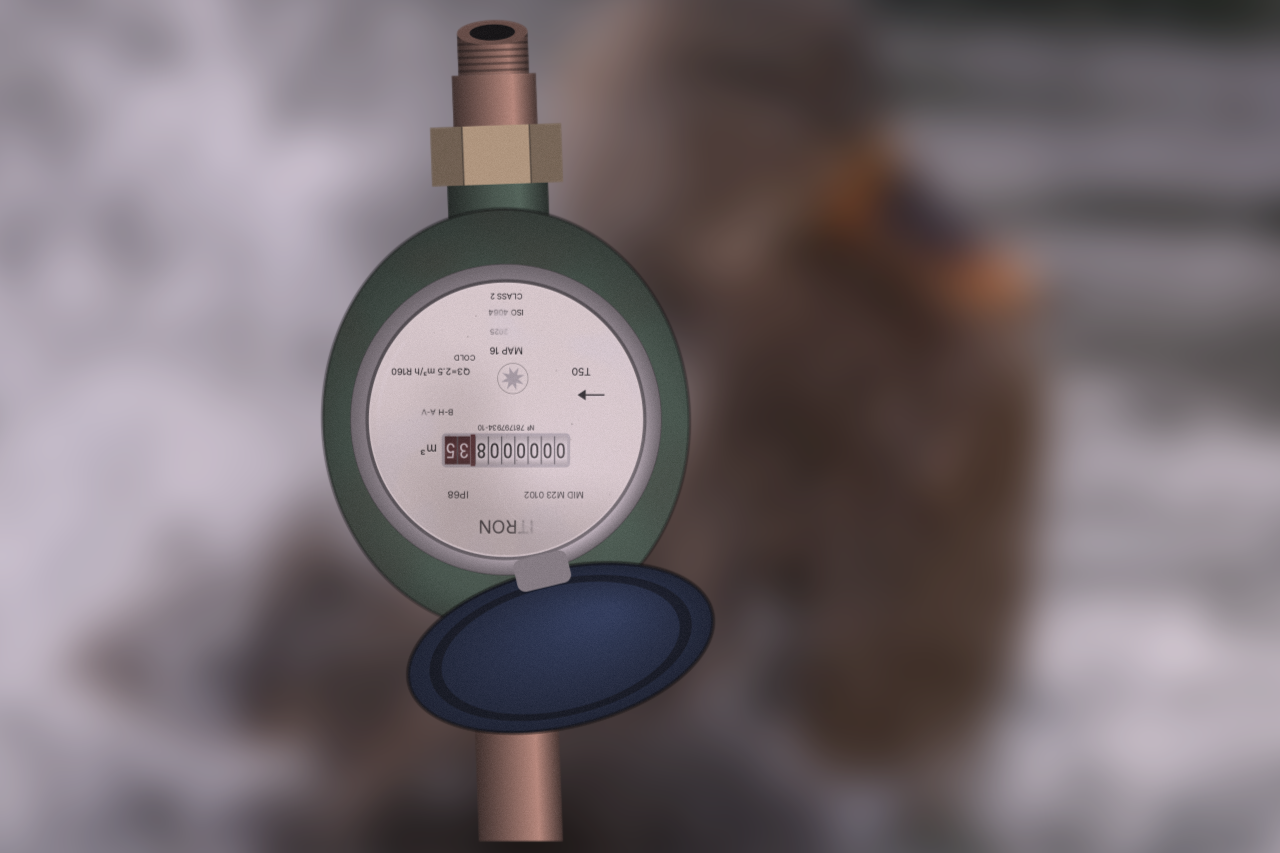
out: 8.35,m³
